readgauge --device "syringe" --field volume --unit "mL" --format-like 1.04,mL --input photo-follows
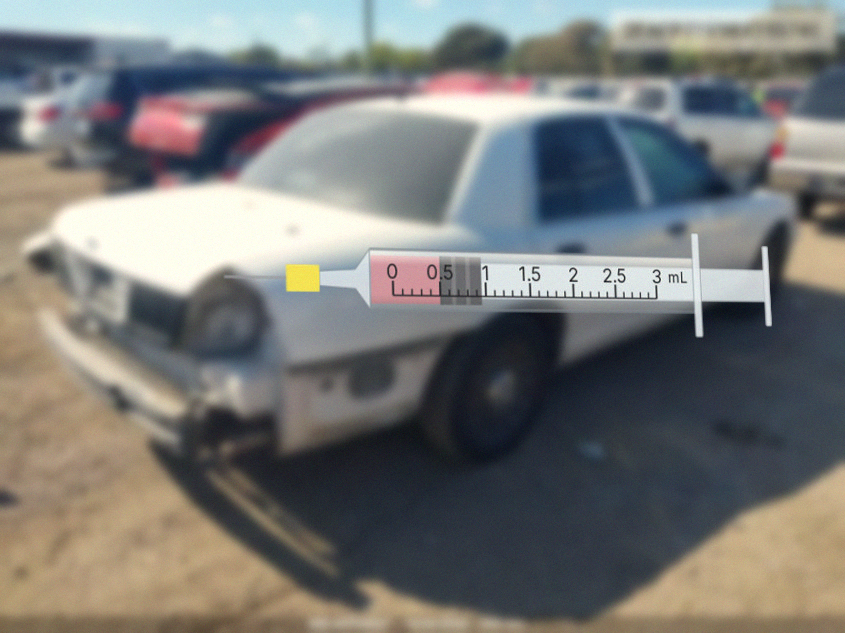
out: 0.5,mL
